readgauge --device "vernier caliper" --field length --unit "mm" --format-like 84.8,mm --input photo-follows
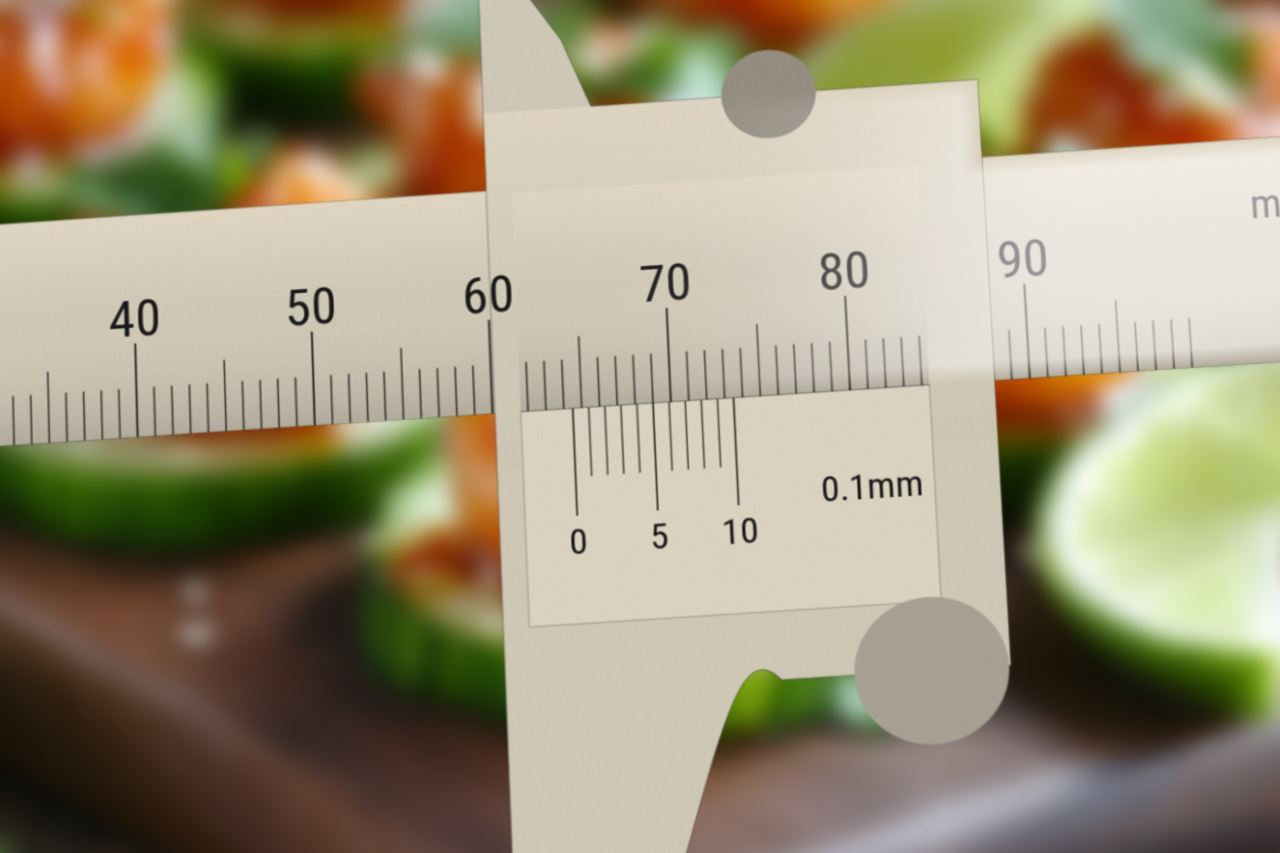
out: 64.5,mm
